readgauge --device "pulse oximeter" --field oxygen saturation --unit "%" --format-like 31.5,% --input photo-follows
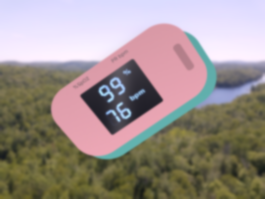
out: 99,%
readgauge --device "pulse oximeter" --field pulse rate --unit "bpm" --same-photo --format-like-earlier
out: 76,bpm
